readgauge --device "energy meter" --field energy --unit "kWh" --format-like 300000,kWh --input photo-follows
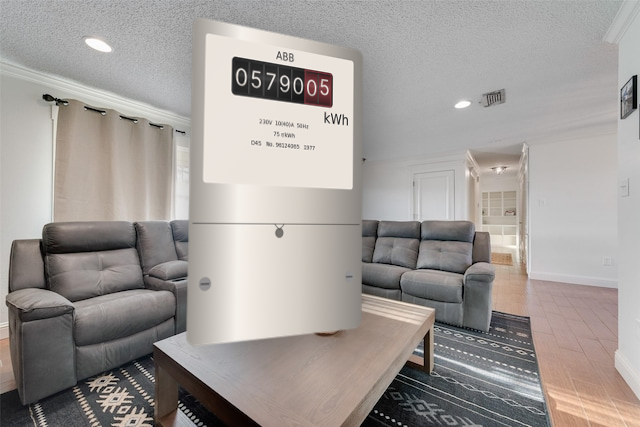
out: 5790.05,kWh
